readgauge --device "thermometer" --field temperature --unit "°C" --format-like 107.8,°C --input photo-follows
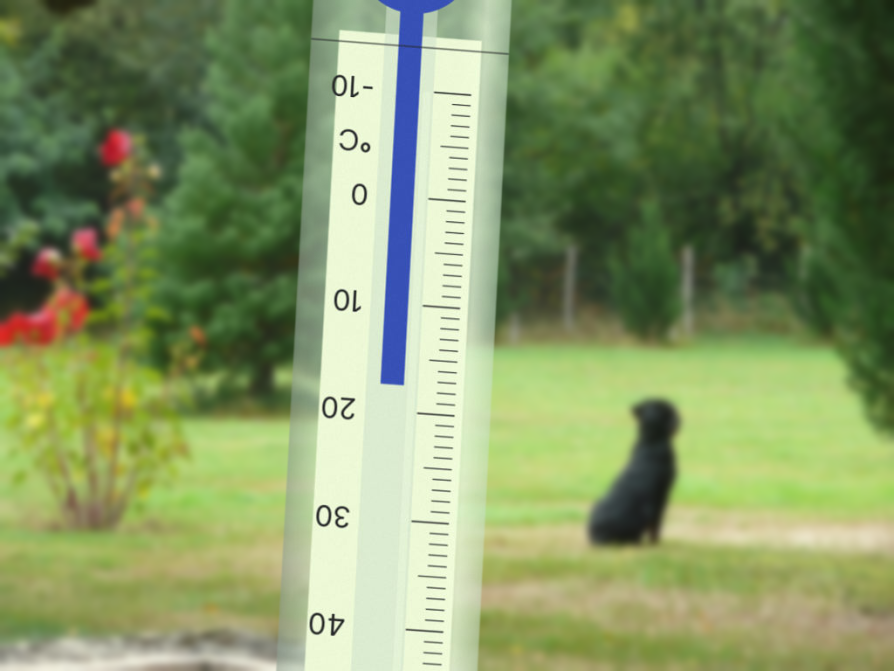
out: 17.5,°C
